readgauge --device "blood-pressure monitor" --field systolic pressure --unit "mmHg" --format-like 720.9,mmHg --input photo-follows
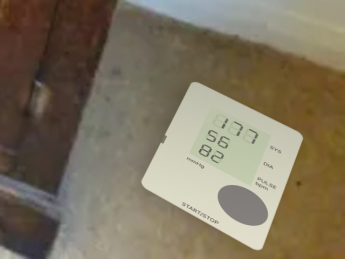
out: 177,mmHg
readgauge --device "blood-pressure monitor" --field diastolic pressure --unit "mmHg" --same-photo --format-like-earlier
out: 56,mmHg
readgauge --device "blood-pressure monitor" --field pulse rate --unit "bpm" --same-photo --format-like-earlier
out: 82,bpm
